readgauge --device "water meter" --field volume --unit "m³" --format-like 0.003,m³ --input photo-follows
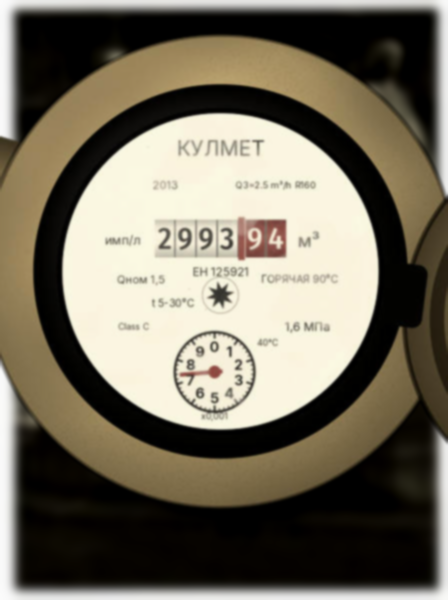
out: 2993.947,m³
